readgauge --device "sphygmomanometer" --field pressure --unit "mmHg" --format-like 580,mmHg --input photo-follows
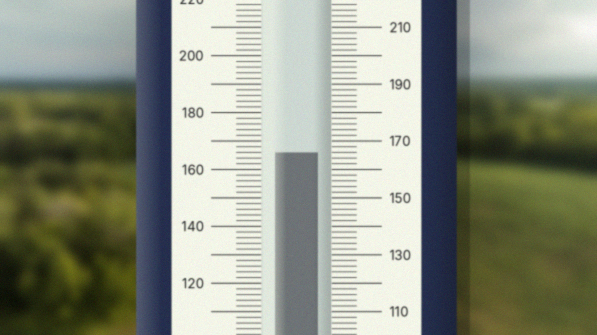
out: 166,mmHg
